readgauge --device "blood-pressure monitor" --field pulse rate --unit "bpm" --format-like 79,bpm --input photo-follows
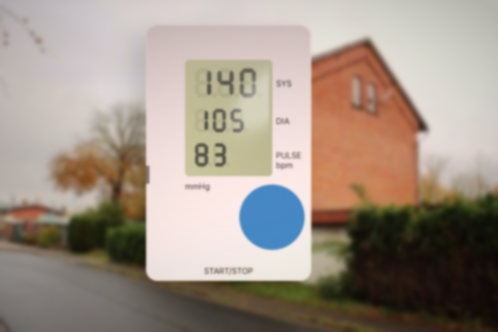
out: 83,bpm
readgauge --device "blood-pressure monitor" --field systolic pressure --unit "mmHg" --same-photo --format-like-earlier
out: 140,mmHg
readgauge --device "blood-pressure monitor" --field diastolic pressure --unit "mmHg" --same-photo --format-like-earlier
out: 105,mmHg
